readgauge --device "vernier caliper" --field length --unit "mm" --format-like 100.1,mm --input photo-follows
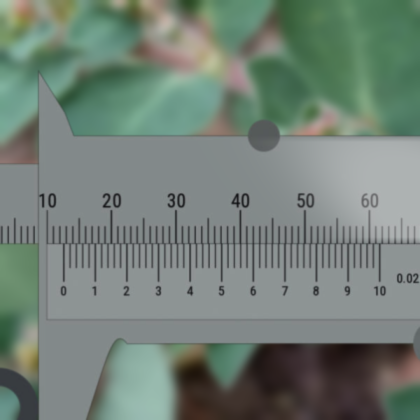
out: 12.6,mm
